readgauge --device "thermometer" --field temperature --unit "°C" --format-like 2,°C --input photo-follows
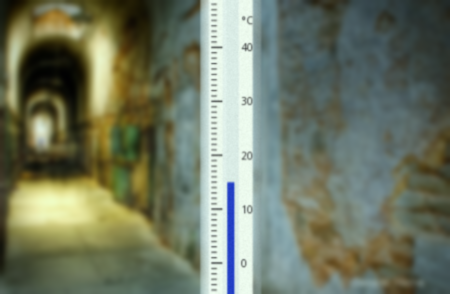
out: 15,°C
